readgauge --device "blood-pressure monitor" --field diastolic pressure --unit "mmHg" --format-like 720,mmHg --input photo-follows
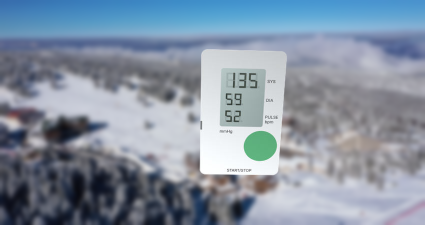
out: 59,mmHg
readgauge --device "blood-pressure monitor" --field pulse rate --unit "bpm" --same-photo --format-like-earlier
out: 52,bpm
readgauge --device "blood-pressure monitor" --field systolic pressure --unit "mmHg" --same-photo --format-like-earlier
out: 135,mmHg
